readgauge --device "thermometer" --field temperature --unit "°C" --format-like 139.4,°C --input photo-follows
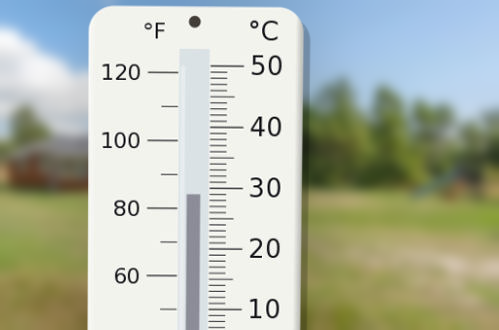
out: 29,°C
